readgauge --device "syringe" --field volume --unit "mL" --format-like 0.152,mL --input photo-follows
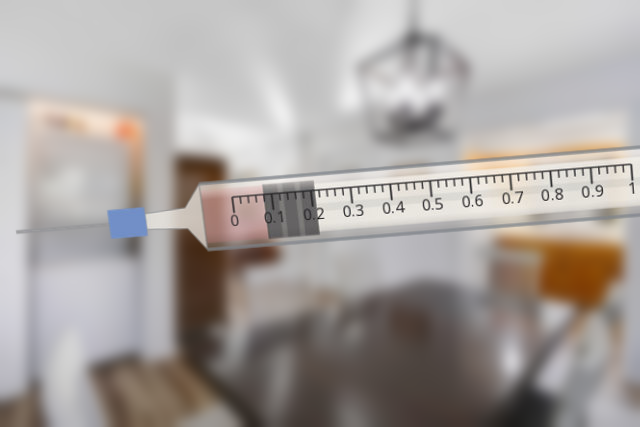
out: 0.08,mL
